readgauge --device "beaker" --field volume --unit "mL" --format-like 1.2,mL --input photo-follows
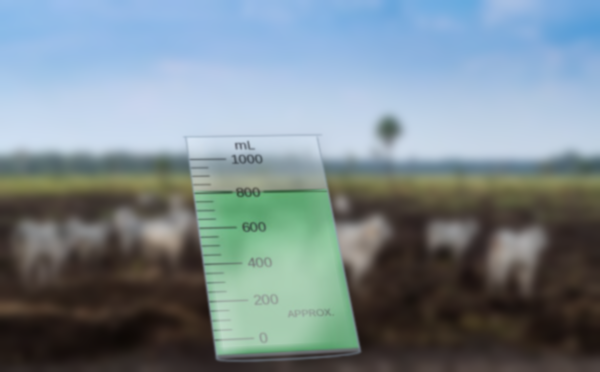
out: 800,mL
